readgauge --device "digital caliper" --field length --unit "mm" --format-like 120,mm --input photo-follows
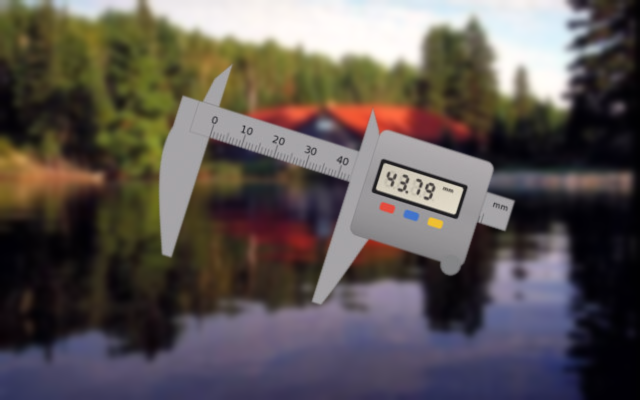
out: 43.79,mm
